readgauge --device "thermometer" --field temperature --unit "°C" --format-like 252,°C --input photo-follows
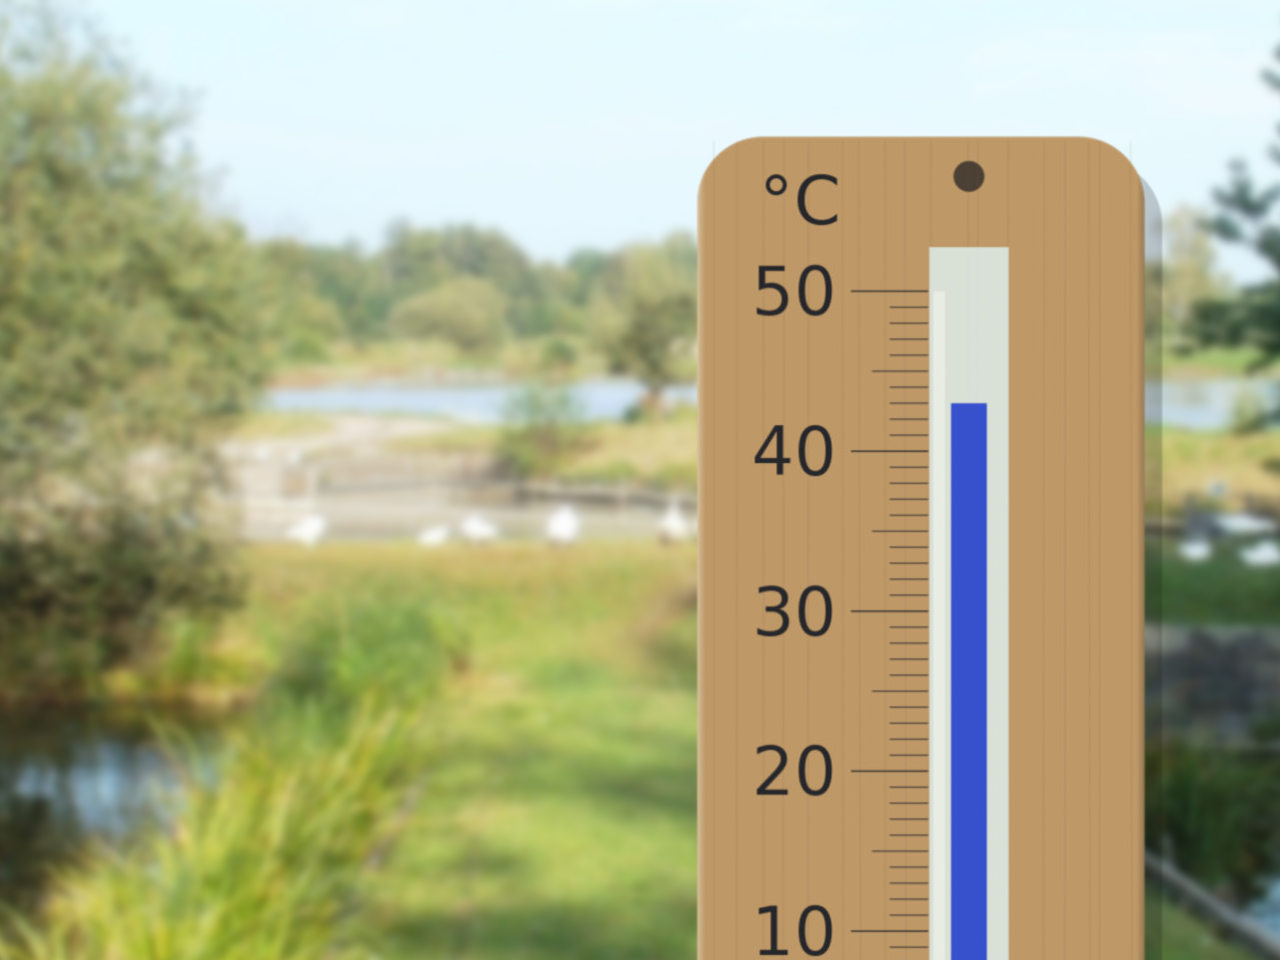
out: 43,°C
